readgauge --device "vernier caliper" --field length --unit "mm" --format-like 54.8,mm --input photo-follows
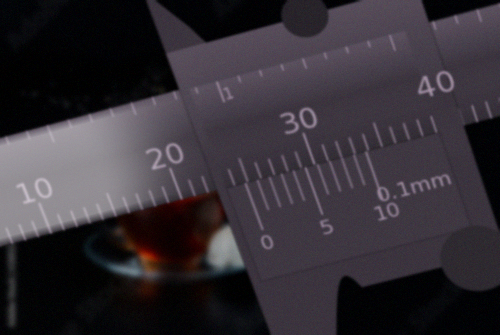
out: 24.8,mm
